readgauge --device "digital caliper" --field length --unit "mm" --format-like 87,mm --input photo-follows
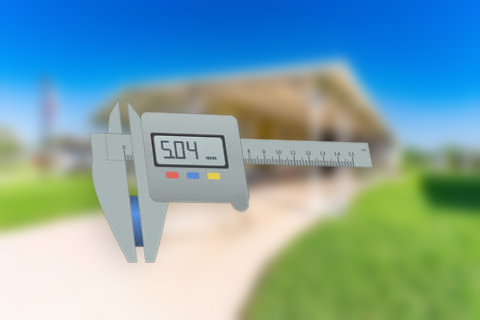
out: 5.04,mm
